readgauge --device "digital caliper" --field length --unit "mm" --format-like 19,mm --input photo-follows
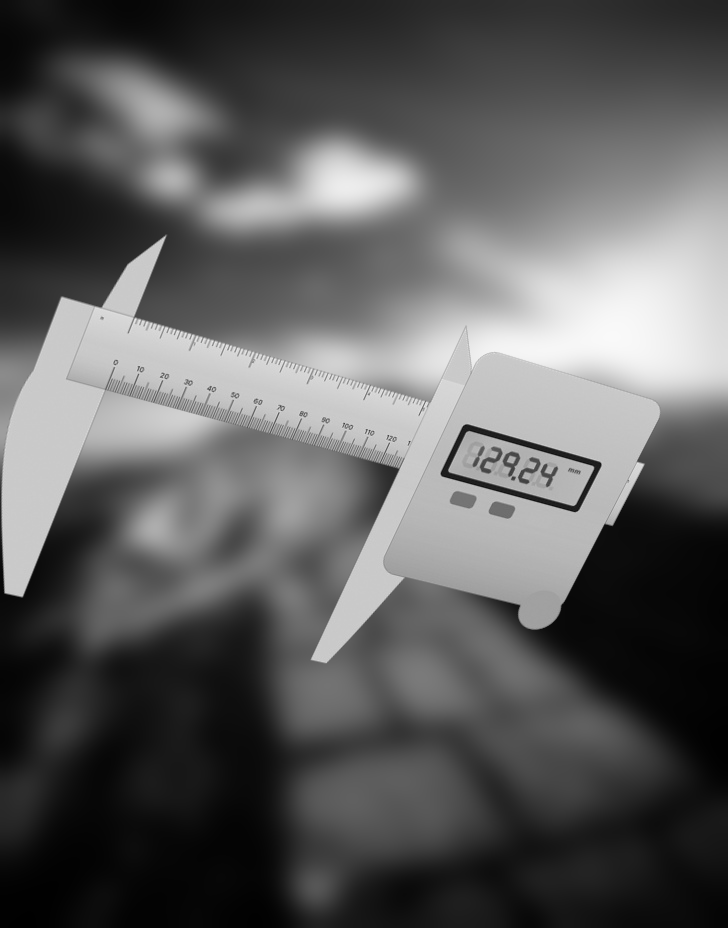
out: 129.24,mm
